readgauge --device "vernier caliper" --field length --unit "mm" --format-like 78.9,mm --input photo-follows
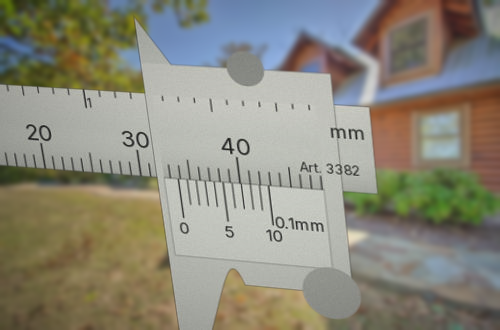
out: 33.8,mm
